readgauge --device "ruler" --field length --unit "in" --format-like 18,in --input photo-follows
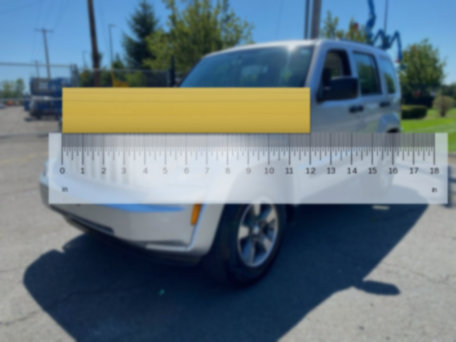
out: 12,in
